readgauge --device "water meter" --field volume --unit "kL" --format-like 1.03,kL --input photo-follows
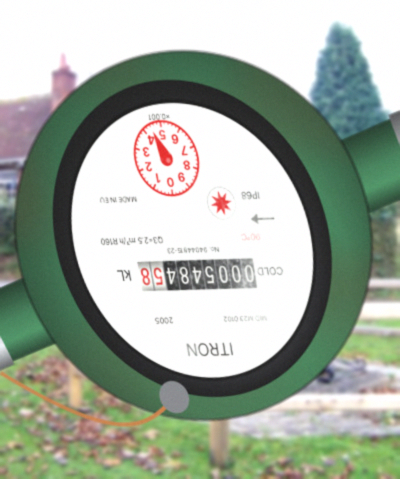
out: 5484.584,kL
